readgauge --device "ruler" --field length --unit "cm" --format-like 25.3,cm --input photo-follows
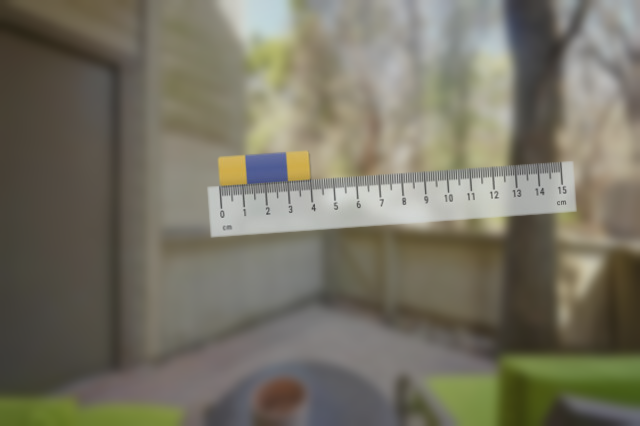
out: 4,cm
